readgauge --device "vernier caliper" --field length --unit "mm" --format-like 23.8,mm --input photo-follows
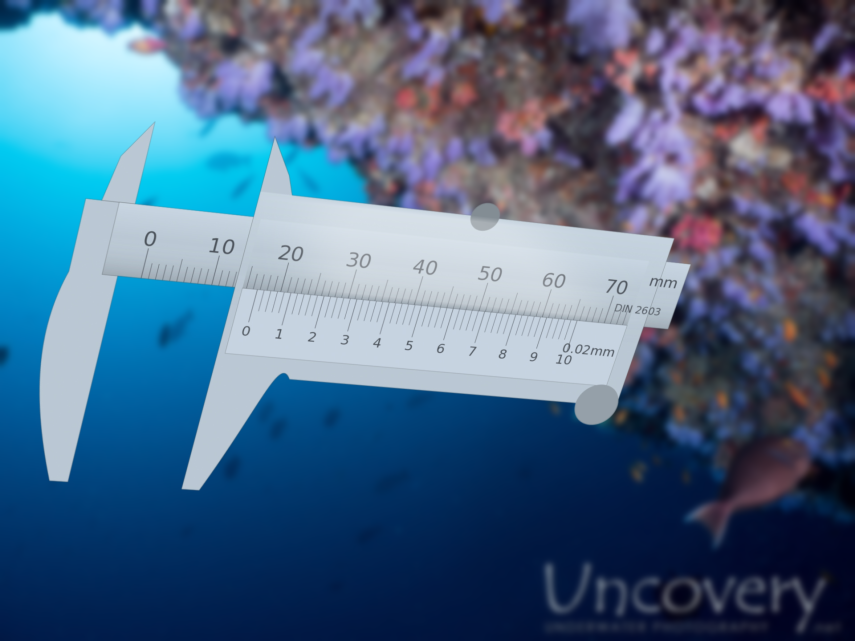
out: 16.6,mm
